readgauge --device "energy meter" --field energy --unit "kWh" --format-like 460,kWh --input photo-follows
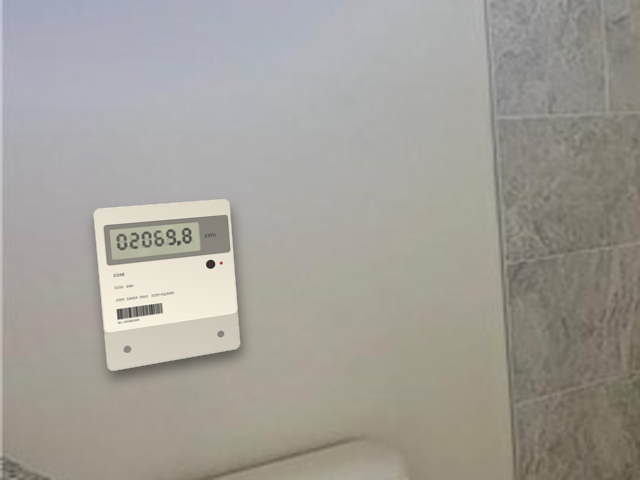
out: 2069.8,kWh
